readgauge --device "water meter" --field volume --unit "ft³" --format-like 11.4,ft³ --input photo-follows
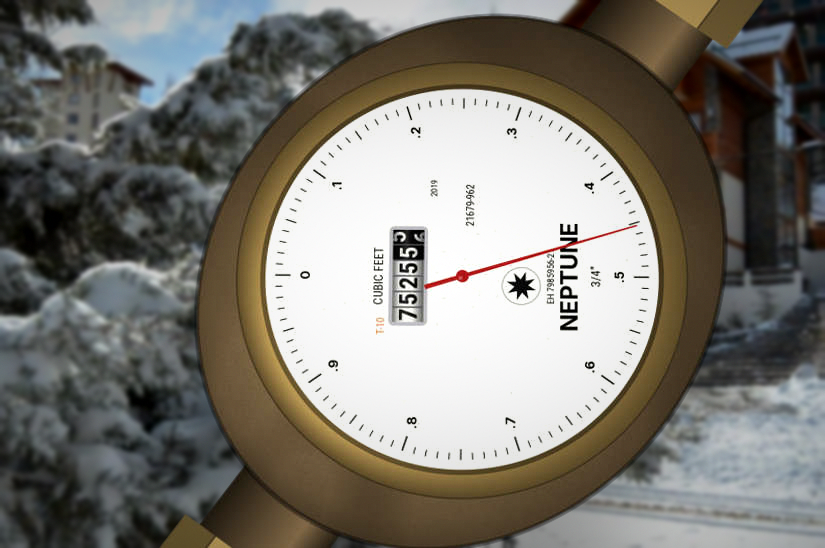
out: 752555.45,ft³
